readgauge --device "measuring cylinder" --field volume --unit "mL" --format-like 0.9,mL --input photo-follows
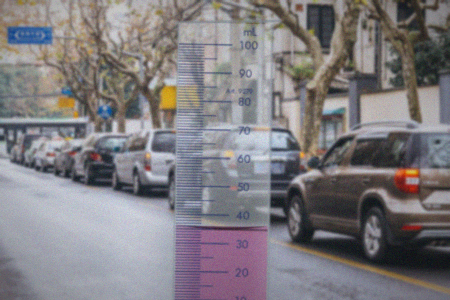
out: 35,mL
